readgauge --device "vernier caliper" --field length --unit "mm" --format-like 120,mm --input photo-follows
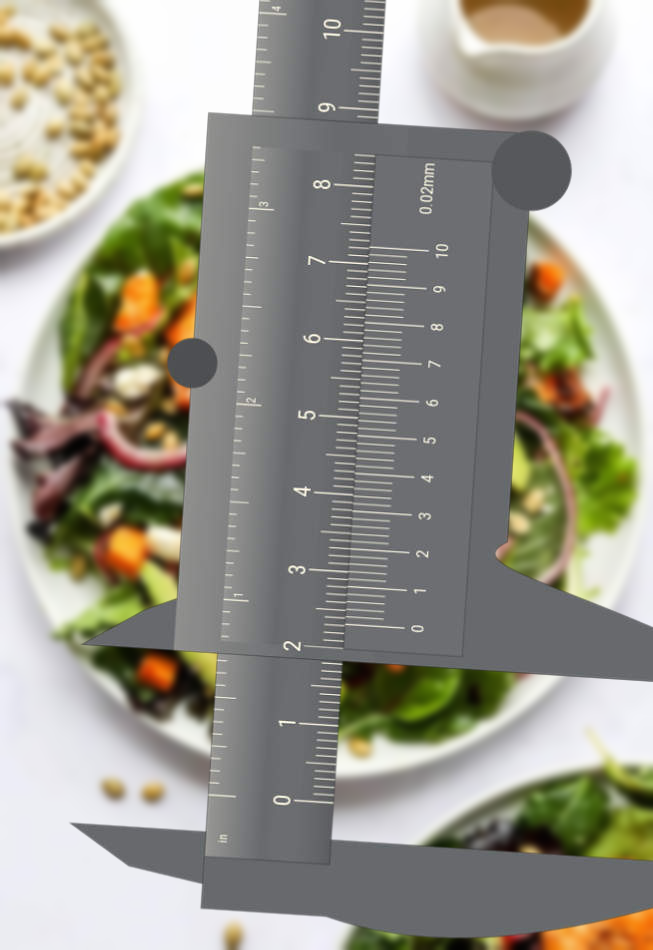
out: 23.2,mm
